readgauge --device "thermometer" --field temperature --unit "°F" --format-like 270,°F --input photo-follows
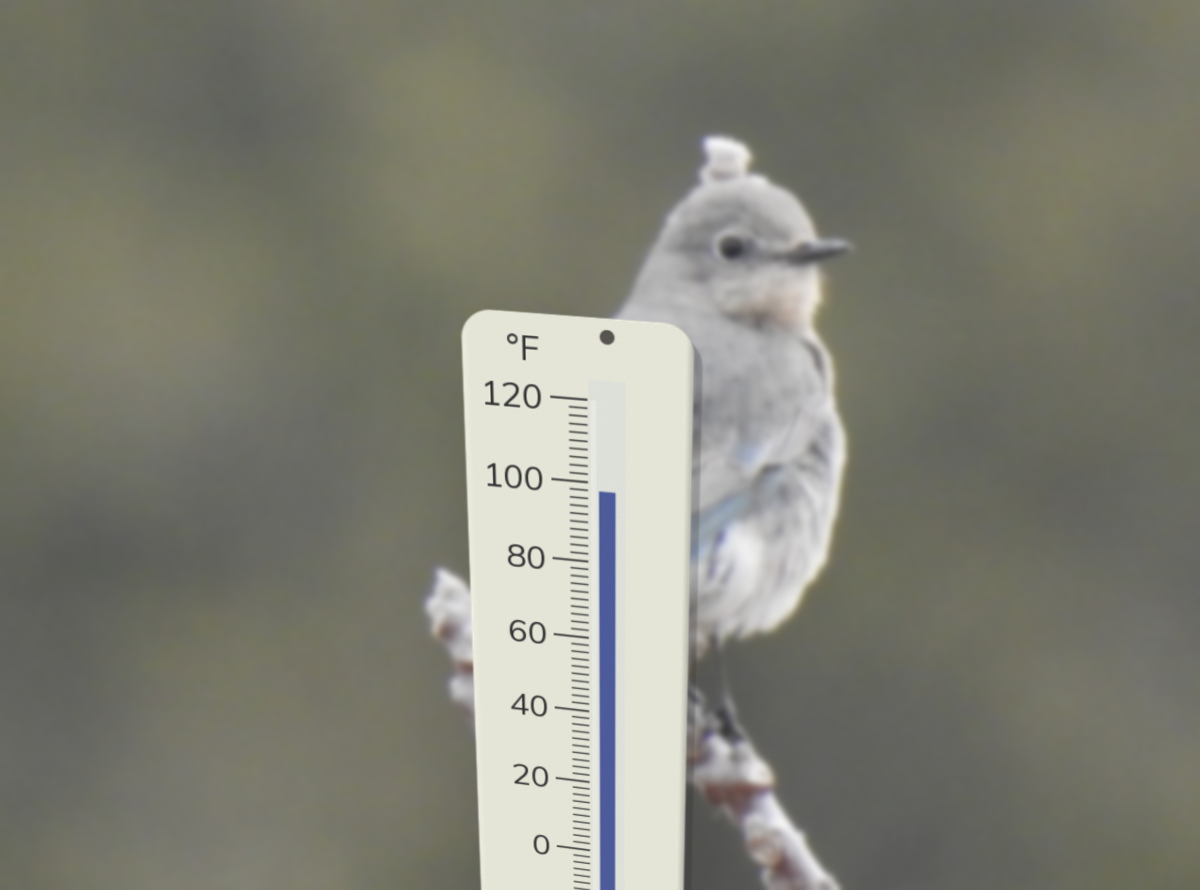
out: 98,°F
